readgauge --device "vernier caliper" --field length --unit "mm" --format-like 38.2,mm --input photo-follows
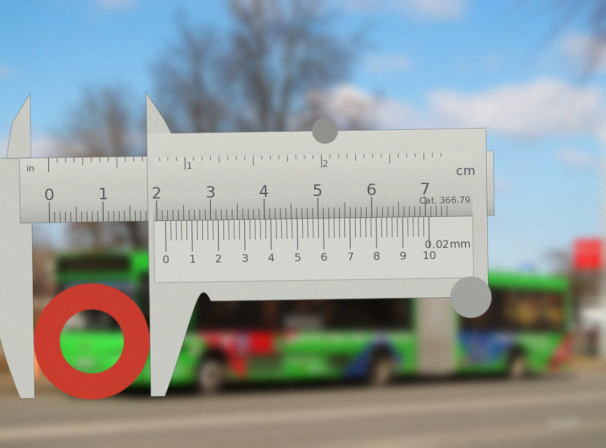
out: 21.6,mm
